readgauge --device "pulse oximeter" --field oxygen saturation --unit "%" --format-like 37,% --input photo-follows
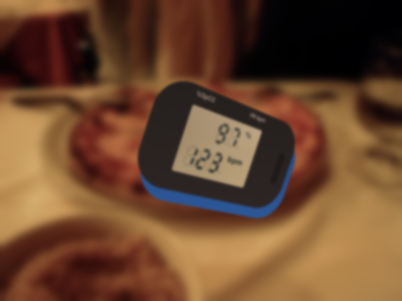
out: 97,%
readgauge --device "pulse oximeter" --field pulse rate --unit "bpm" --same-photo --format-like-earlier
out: 123,bpm
